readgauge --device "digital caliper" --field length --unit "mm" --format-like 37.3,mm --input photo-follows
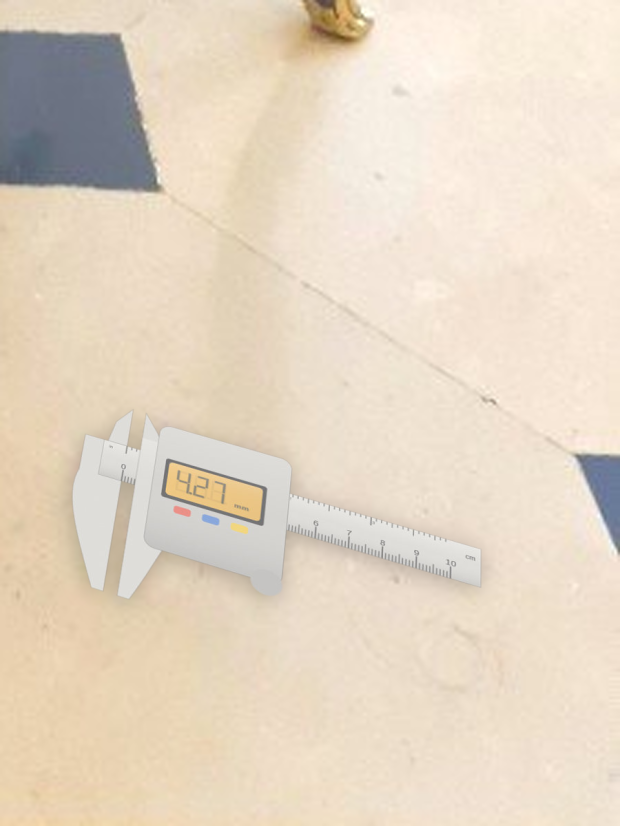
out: 4.27,mm
